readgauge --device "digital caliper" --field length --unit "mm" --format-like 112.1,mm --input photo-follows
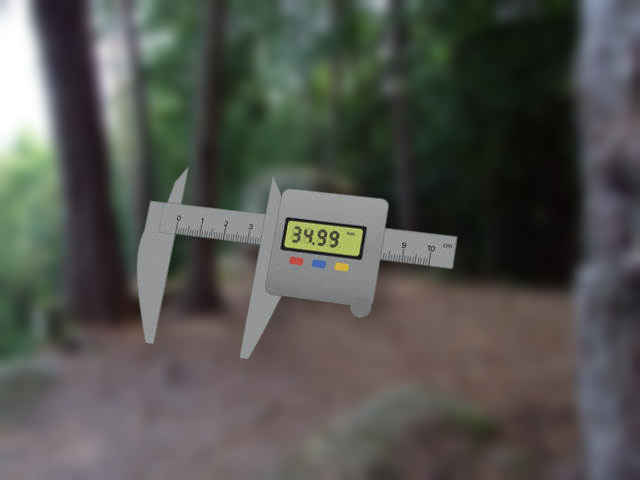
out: 34.99,mm
